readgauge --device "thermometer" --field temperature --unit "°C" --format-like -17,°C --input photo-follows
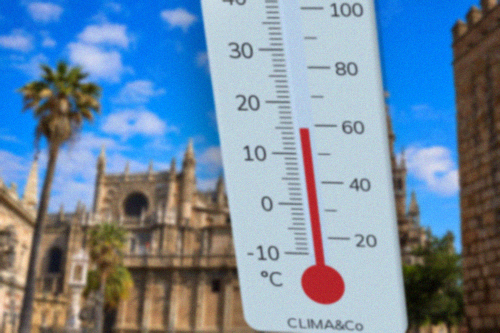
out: 15,°C
